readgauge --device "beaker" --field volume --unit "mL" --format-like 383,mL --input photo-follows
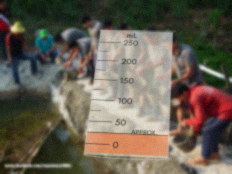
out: 25,mL
